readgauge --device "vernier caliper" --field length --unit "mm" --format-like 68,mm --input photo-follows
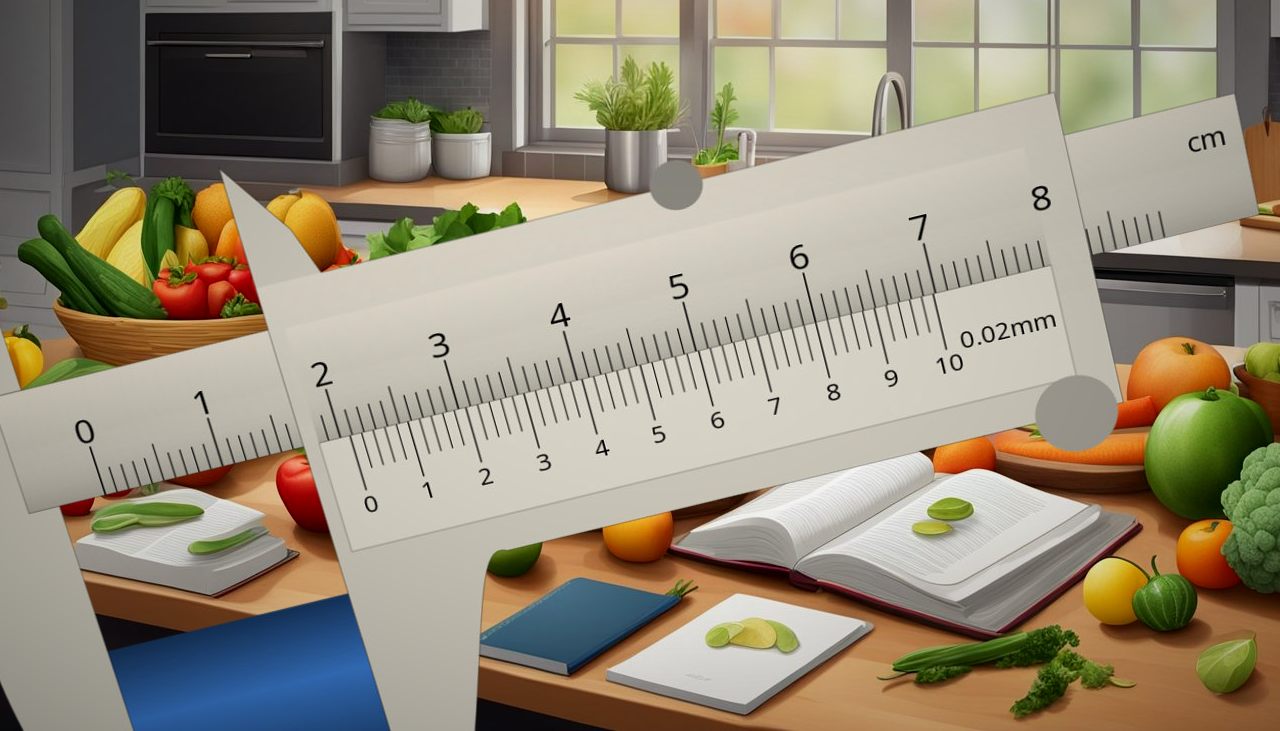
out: 20.8,mm
